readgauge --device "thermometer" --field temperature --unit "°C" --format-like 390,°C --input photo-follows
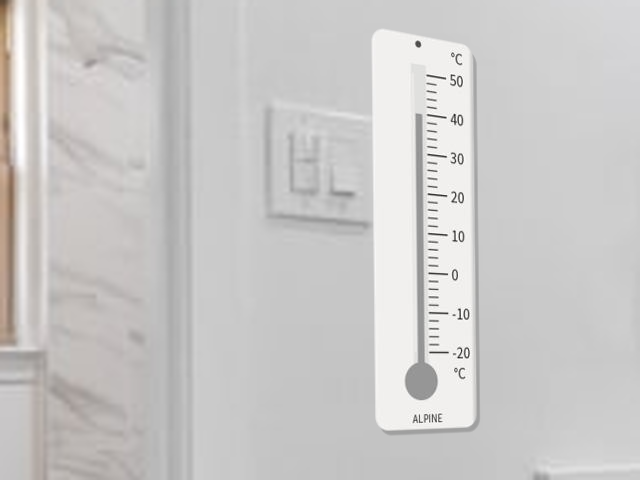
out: 40,°C
